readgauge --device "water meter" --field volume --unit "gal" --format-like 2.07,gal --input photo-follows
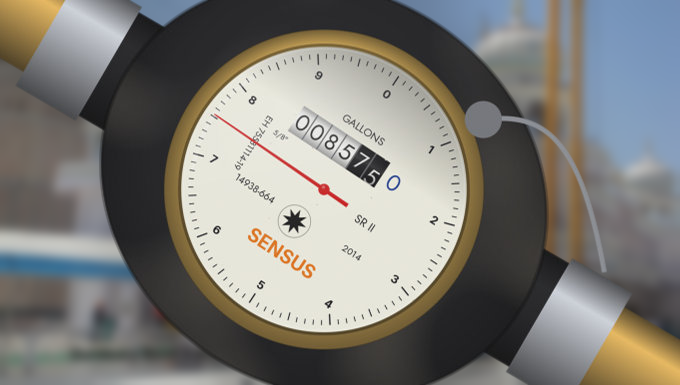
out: 85747.5,gal
